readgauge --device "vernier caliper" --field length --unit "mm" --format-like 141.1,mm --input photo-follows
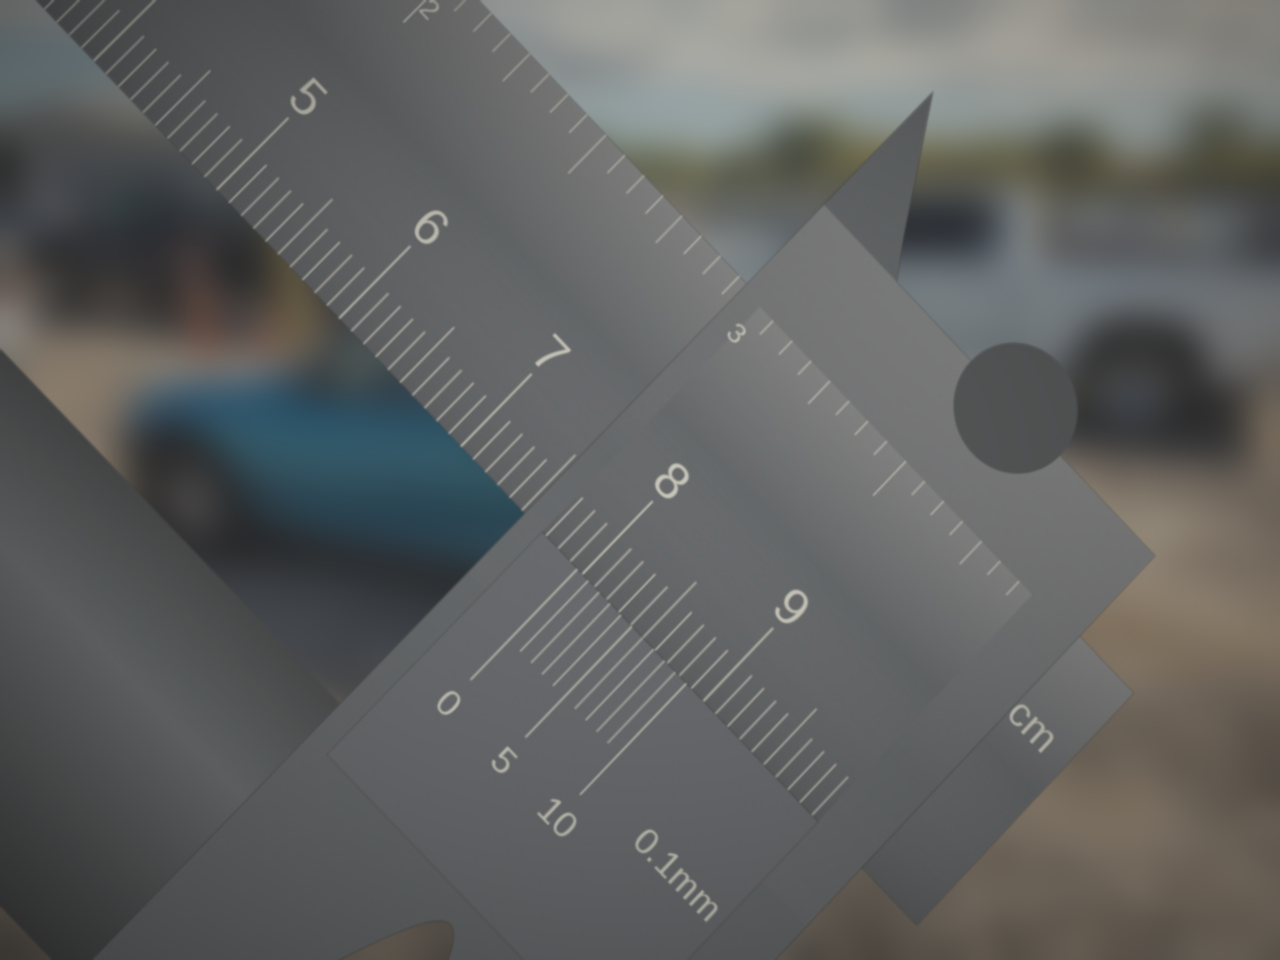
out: 79.6,mm
